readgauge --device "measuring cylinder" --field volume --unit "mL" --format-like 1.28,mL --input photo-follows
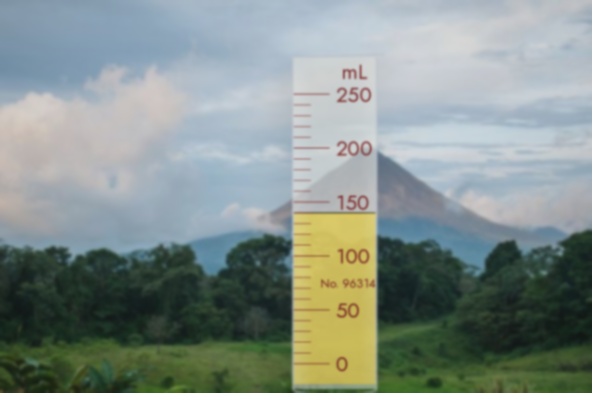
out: 140,mL
